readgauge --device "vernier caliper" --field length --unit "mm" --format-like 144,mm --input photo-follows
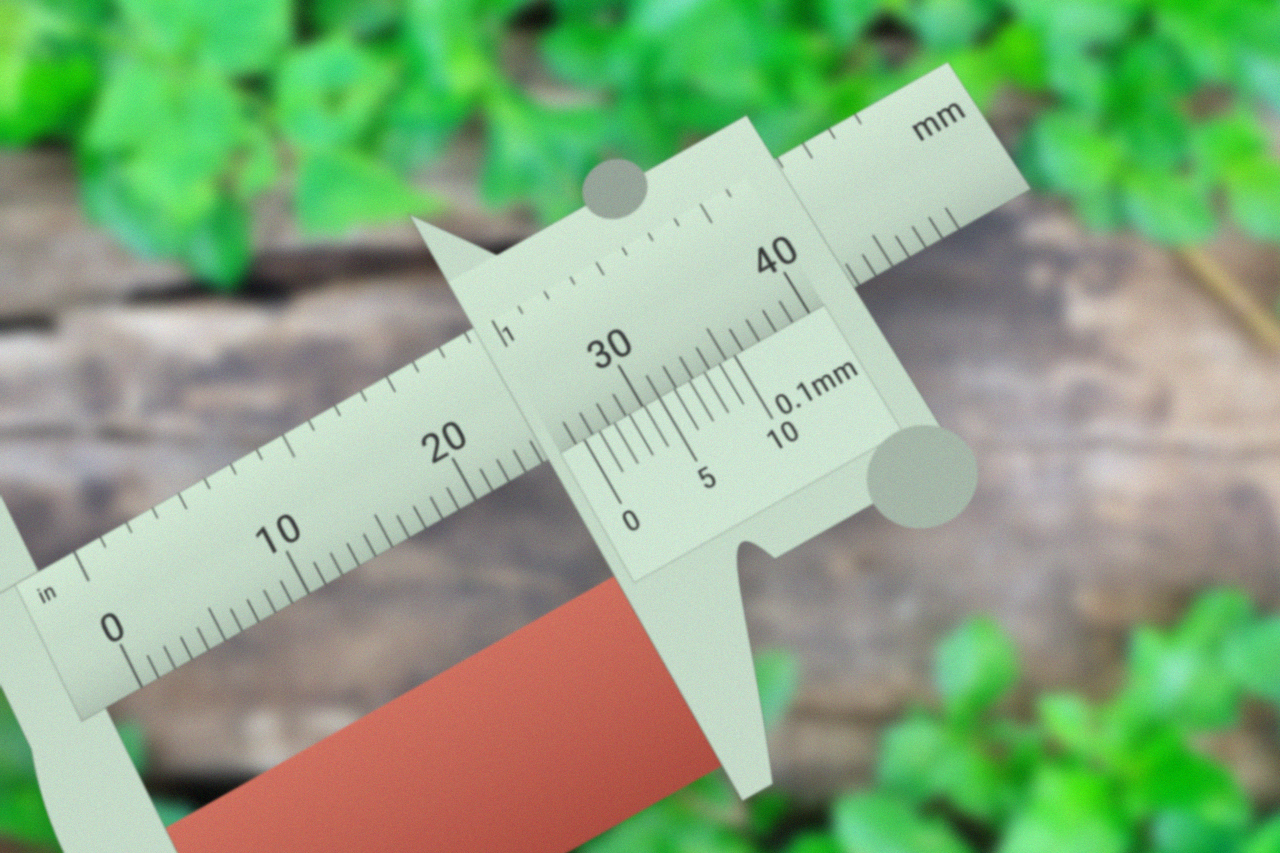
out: 26.5,mm
